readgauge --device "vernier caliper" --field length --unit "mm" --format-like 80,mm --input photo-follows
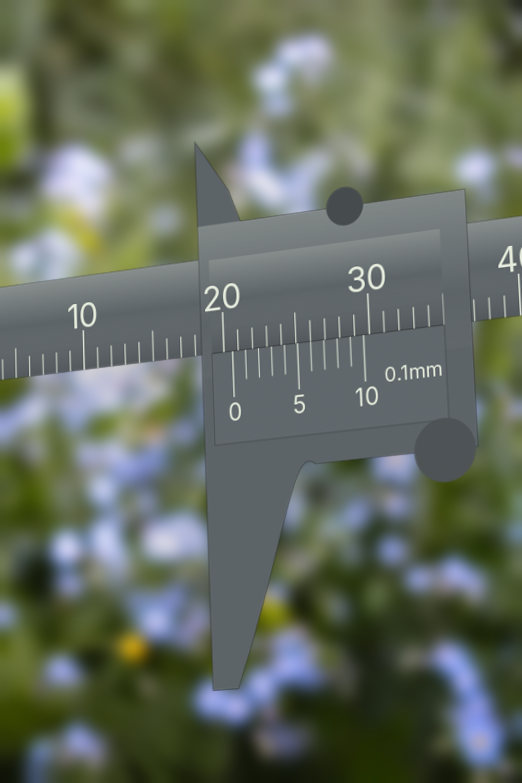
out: 20.6,mm
